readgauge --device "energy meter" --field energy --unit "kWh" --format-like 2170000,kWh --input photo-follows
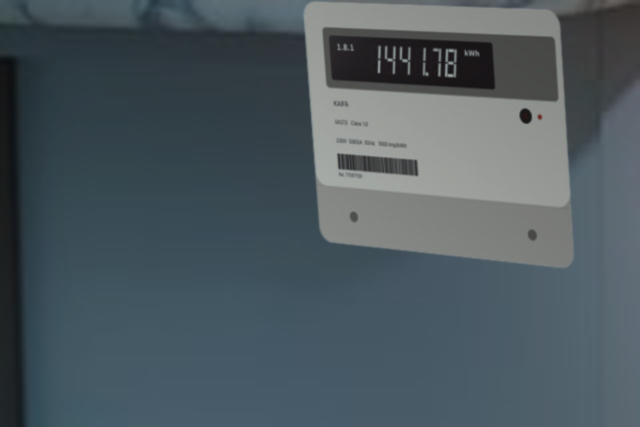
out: 1441.78,kWh
